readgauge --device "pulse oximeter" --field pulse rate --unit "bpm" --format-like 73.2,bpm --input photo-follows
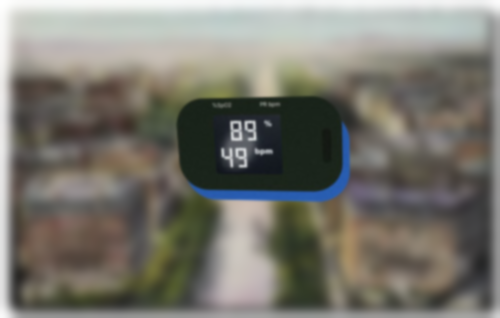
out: 49,bpm
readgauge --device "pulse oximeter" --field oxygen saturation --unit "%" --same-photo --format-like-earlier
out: 89,%
